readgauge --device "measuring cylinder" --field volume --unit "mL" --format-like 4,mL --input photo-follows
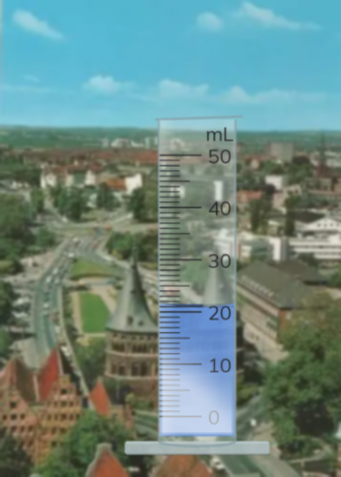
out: 21,mL
